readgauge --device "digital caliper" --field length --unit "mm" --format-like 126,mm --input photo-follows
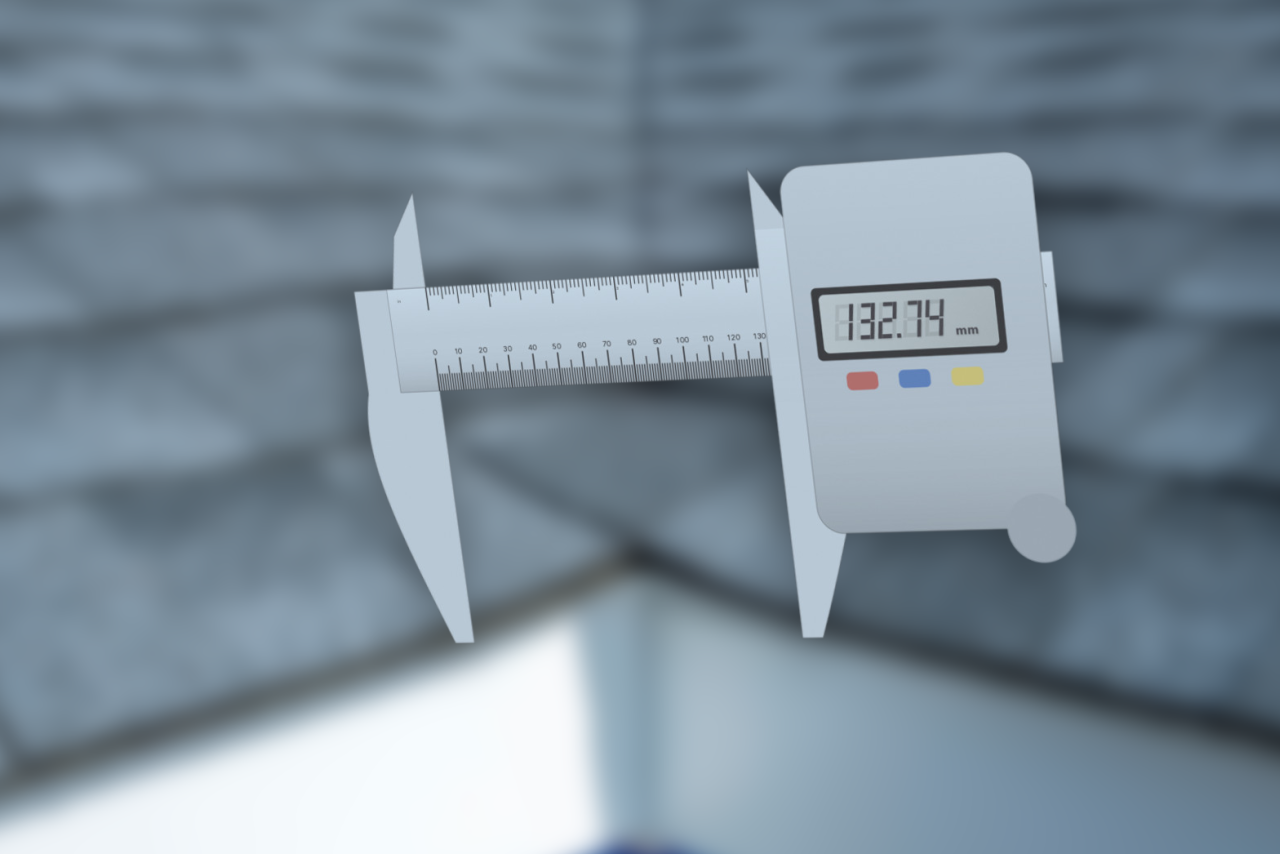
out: 132.74,mm
